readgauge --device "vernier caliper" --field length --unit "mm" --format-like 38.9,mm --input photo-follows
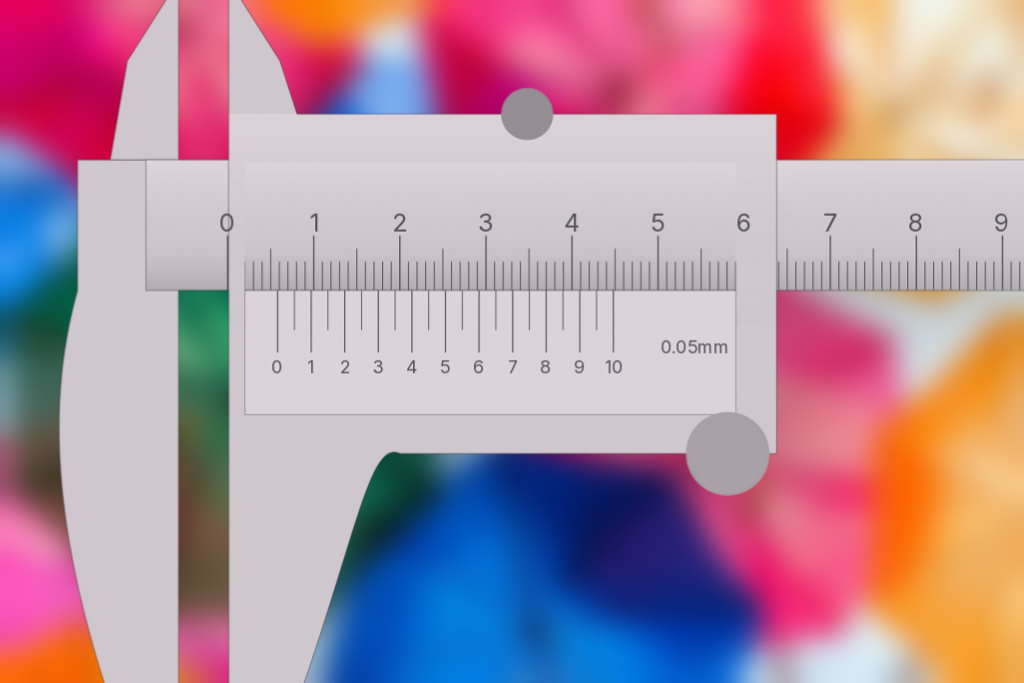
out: 5.8,mm
